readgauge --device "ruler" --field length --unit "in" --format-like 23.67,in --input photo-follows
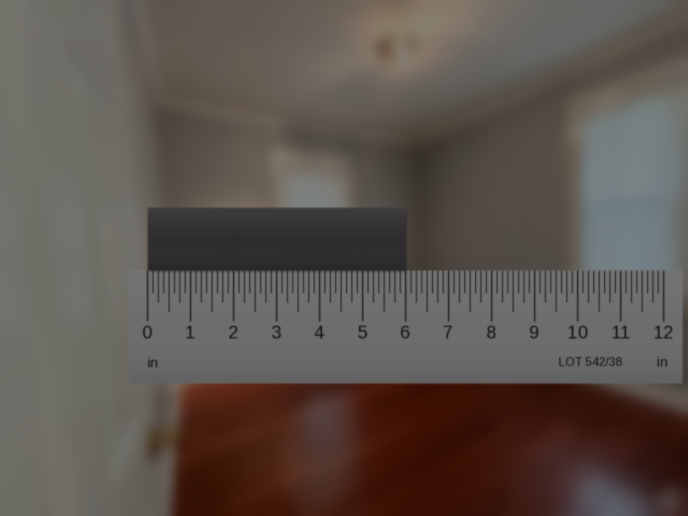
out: 6,in
